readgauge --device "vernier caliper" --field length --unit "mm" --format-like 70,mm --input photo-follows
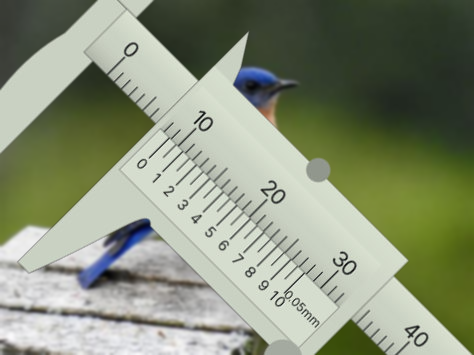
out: 8.8,mm
